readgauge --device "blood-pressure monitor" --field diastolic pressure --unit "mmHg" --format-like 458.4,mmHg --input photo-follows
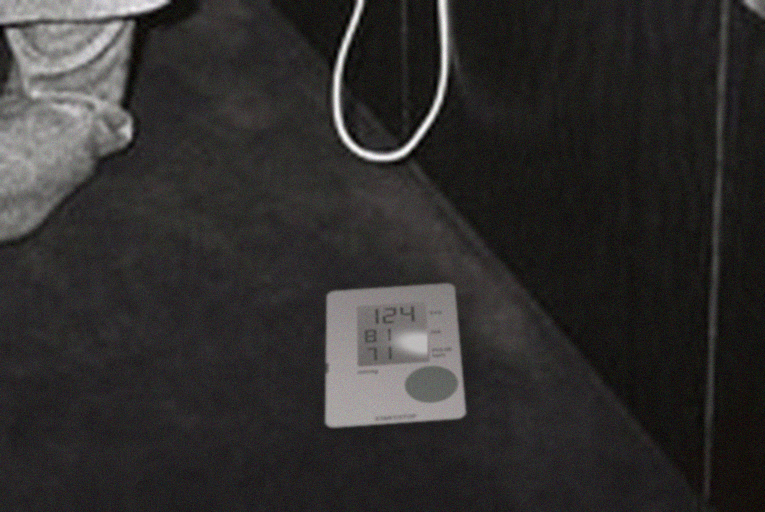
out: 81,mmHg
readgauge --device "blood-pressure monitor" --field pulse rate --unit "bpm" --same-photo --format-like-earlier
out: 71,bpm
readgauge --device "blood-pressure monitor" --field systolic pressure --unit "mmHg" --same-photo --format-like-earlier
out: 124,mmHg
